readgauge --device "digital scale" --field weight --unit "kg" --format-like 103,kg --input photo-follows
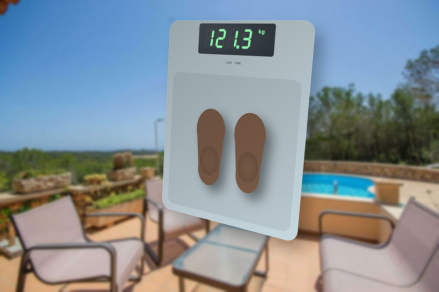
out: 121.3,kg
